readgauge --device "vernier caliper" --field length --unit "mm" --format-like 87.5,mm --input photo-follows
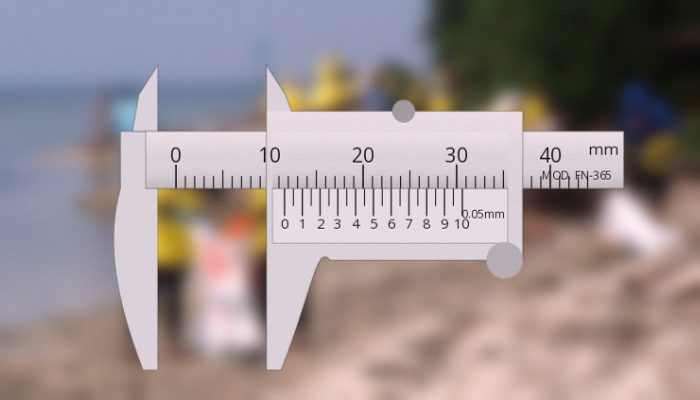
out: 11.6,mm
